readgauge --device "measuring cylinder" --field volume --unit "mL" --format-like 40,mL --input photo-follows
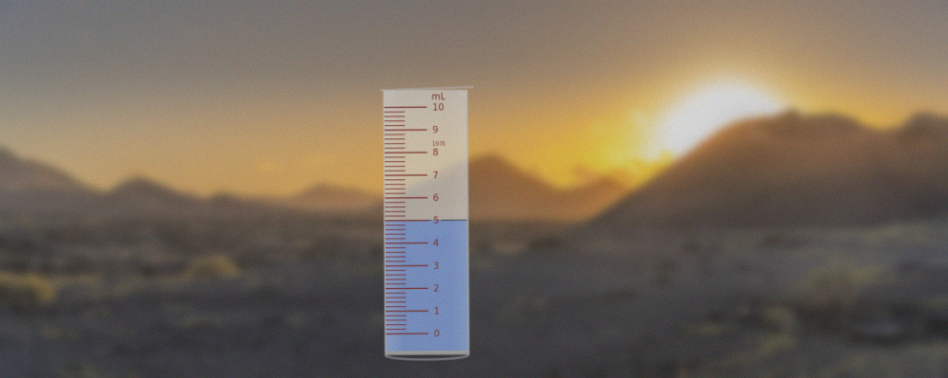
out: 5,mL
